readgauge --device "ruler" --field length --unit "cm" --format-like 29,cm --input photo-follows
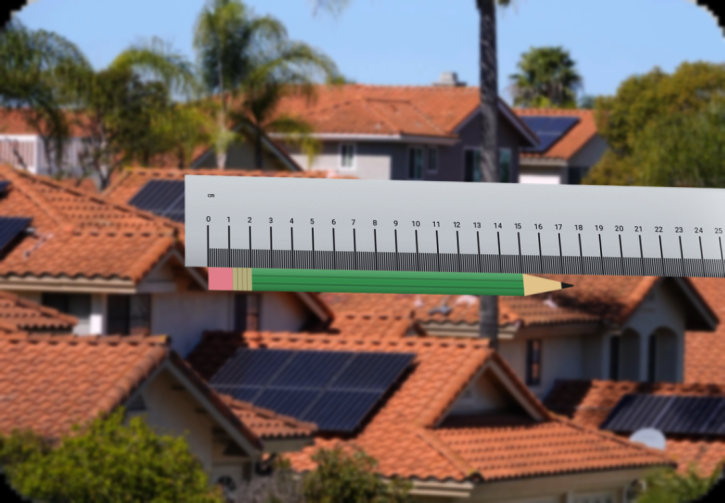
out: 17.5,cm
